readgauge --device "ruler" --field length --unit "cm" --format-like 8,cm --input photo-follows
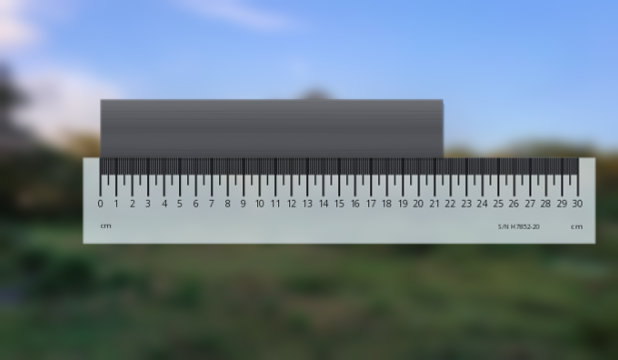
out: 21.5,cm
